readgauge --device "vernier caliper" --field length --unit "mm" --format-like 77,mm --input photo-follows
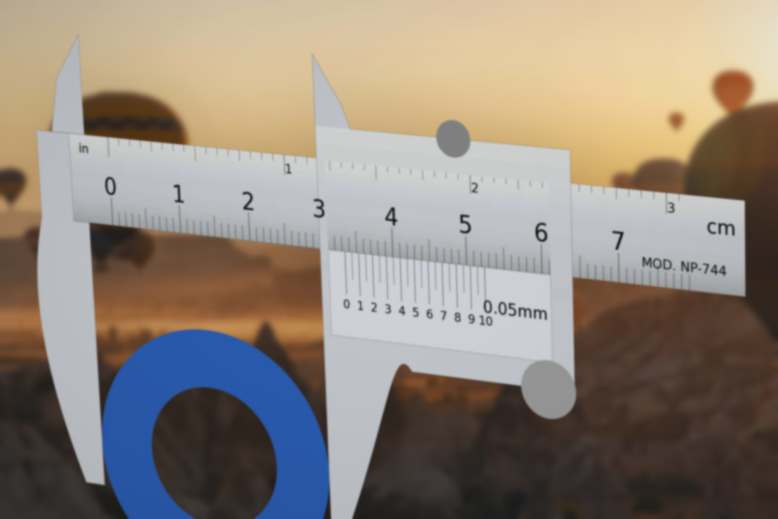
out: 33.4,mm
